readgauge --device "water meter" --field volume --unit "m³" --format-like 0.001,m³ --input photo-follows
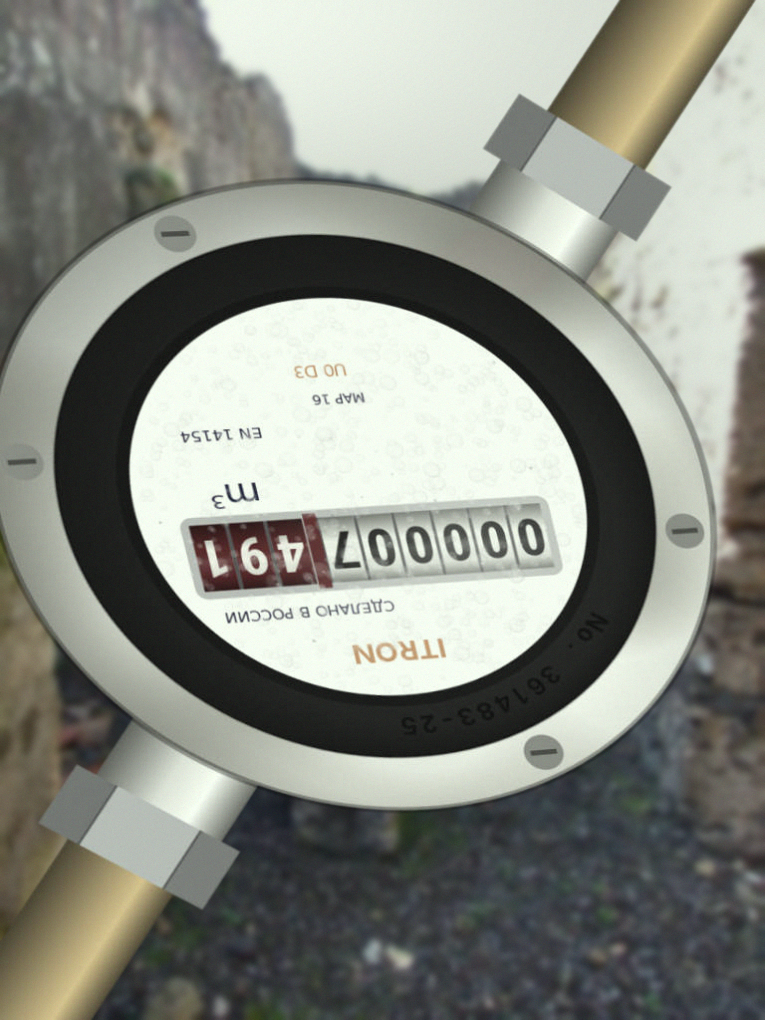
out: 7.491,m³
